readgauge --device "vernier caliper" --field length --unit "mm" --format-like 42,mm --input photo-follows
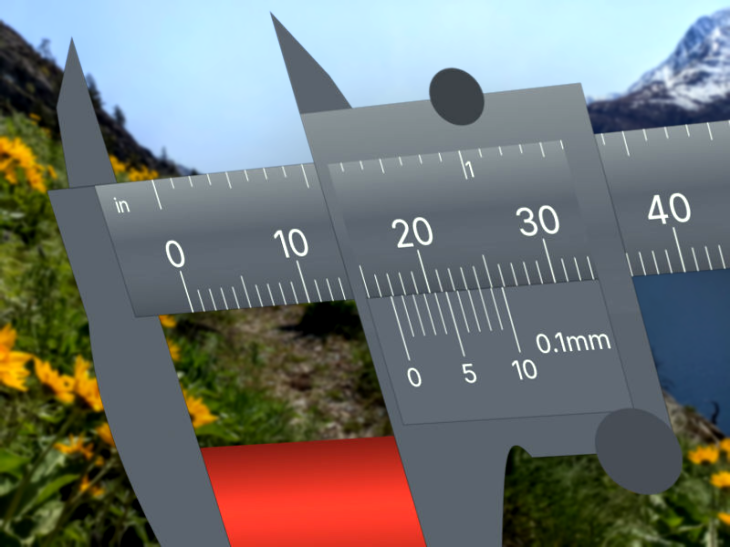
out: 16.8,mm
